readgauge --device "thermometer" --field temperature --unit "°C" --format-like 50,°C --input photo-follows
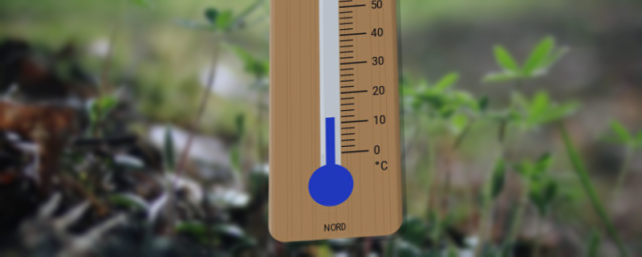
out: 12,°C
